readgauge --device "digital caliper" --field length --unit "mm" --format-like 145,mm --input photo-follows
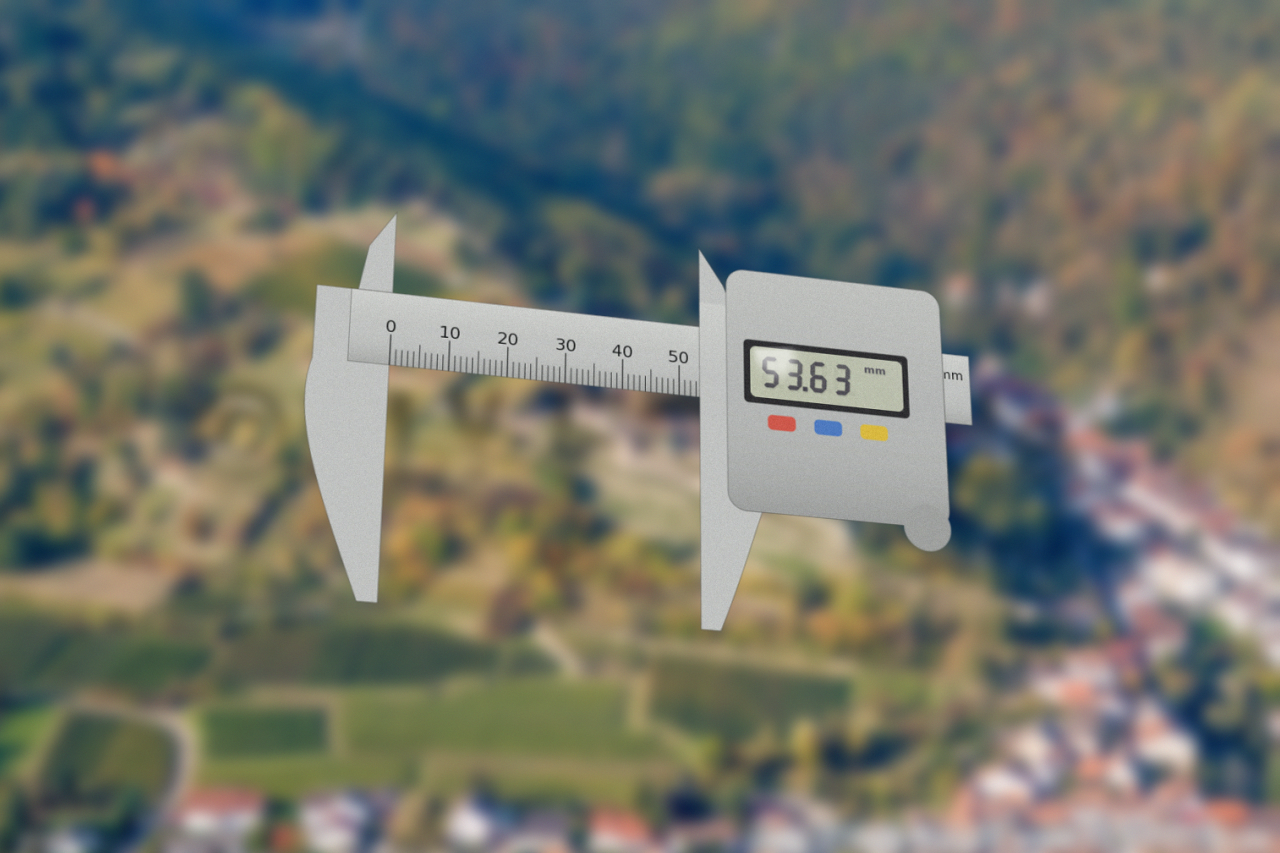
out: 53.63,mm
